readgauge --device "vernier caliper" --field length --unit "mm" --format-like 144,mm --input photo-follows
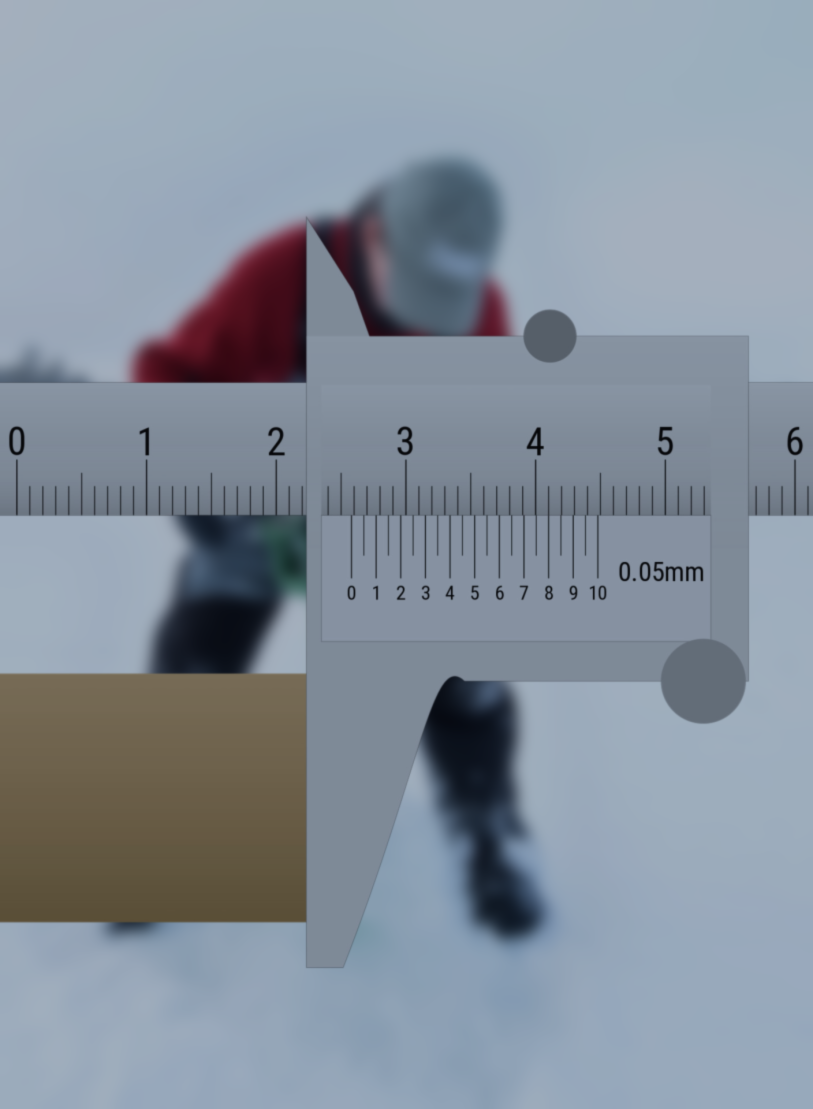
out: 25.8,mm
